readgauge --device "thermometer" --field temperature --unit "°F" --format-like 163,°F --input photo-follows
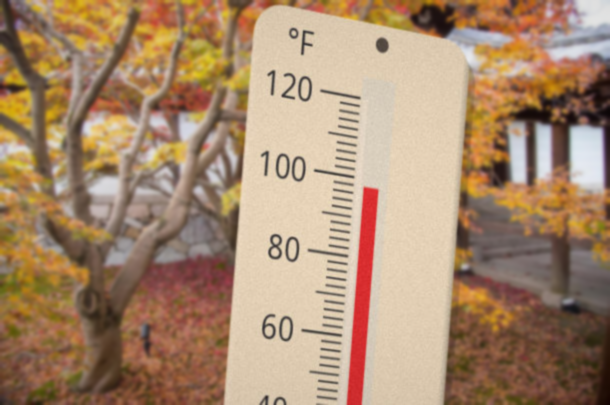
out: 98,°F
